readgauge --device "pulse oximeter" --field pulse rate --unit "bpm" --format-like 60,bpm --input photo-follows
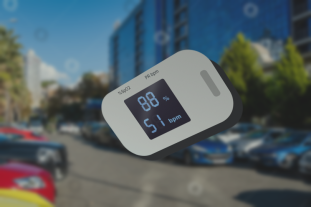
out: 51,bpm
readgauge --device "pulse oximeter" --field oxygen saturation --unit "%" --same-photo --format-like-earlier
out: 88,%
